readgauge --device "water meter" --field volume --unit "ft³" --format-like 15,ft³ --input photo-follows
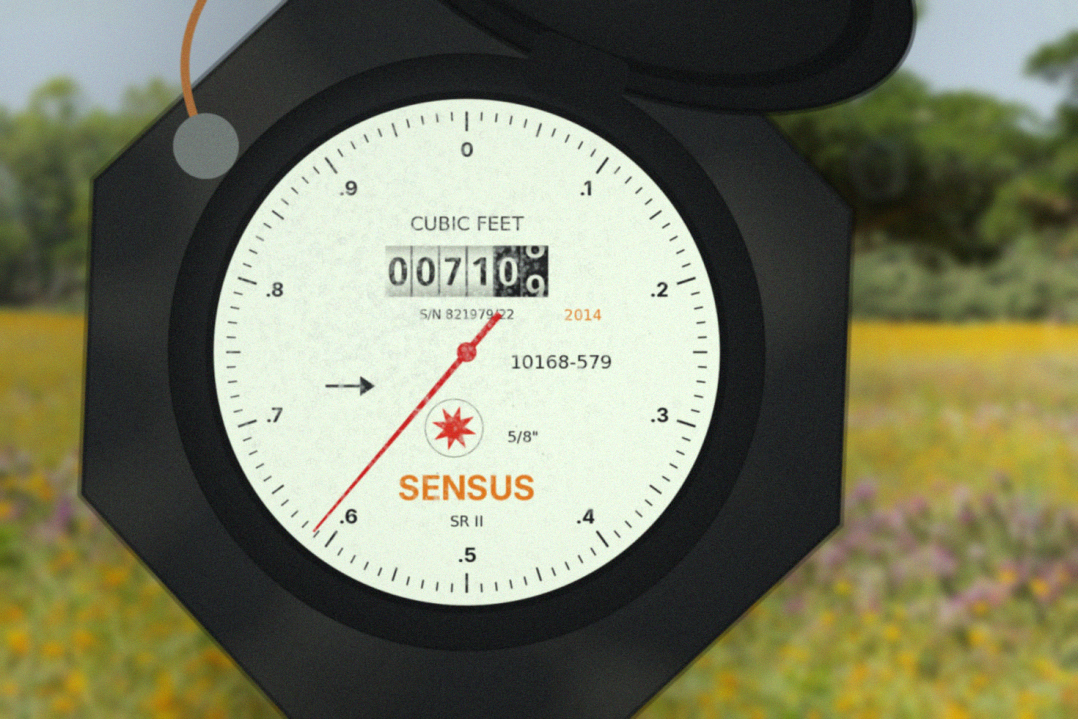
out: 7108.61,ft³
